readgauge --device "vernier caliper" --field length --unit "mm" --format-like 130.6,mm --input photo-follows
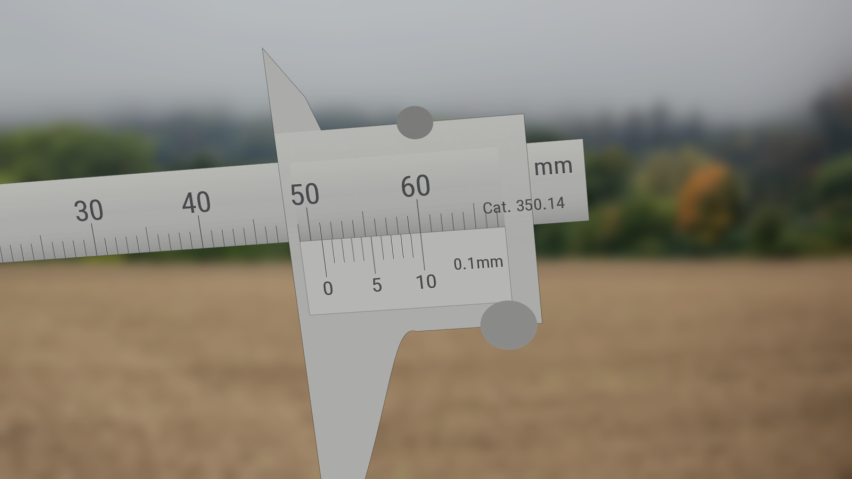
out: 51.0,mm
